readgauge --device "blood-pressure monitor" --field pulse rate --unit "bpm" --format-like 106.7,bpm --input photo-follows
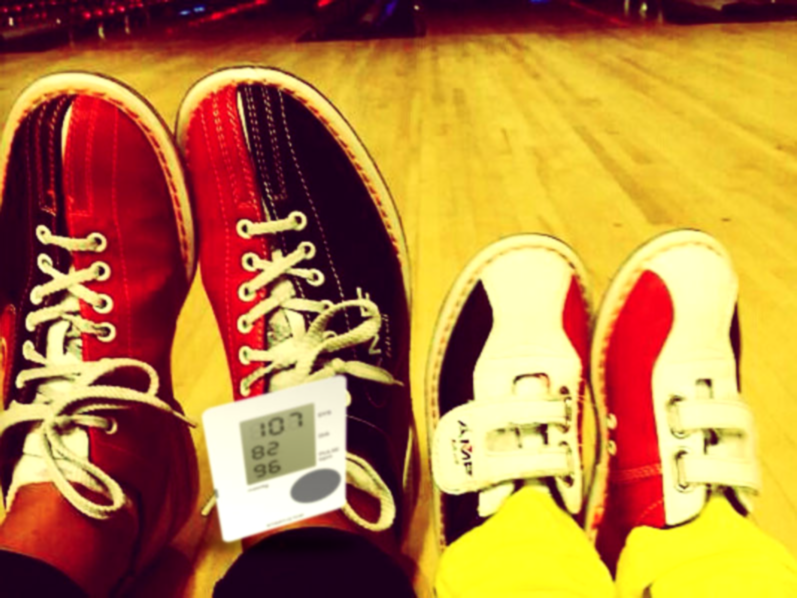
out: 96,bpm
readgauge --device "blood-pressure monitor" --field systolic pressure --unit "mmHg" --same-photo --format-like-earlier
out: 107,mmHg
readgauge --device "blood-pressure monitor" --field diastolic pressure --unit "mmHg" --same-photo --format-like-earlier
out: 82,mmHg
